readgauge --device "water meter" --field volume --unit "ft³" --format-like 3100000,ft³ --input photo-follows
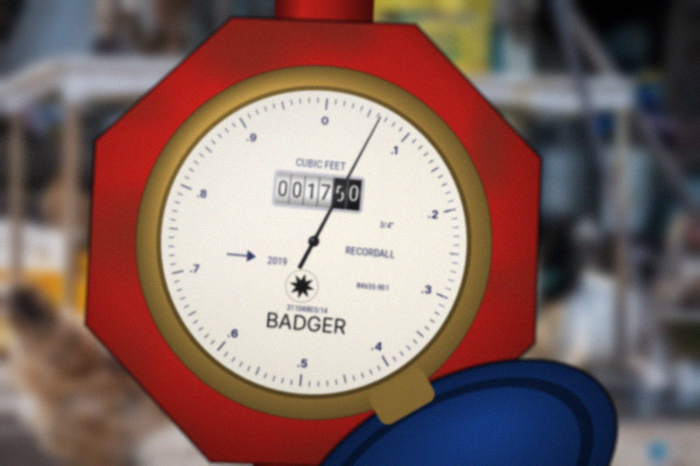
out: 1750.06,ft³
